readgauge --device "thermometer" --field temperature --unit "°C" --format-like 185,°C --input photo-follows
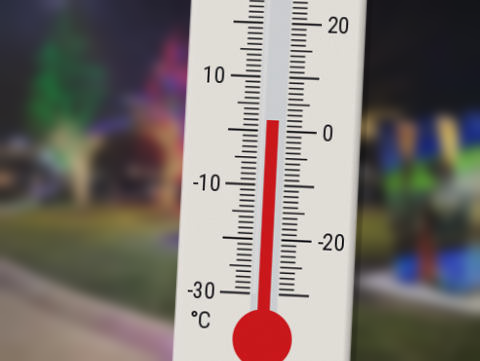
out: 2,°C
